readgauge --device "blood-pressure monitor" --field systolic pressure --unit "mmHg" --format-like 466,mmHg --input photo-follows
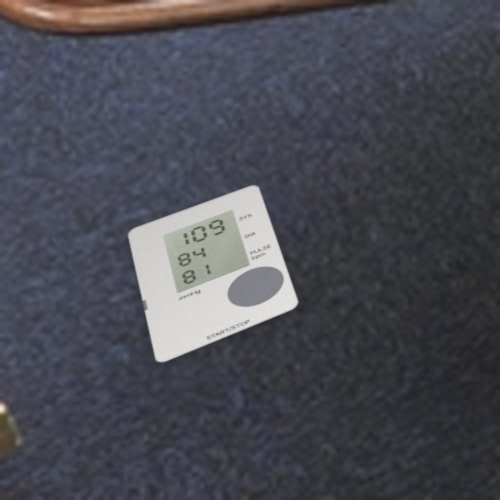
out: 109,mmHg
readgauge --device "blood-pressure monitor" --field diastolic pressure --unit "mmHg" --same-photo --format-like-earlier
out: 84,mmHg
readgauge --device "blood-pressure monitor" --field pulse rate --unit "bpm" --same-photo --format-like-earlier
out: 81,bpm
